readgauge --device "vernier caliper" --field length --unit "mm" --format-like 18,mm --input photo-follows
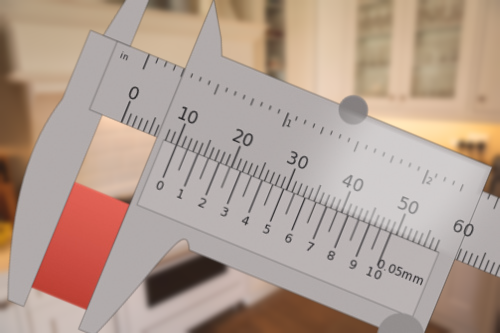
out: 10.0,mm
